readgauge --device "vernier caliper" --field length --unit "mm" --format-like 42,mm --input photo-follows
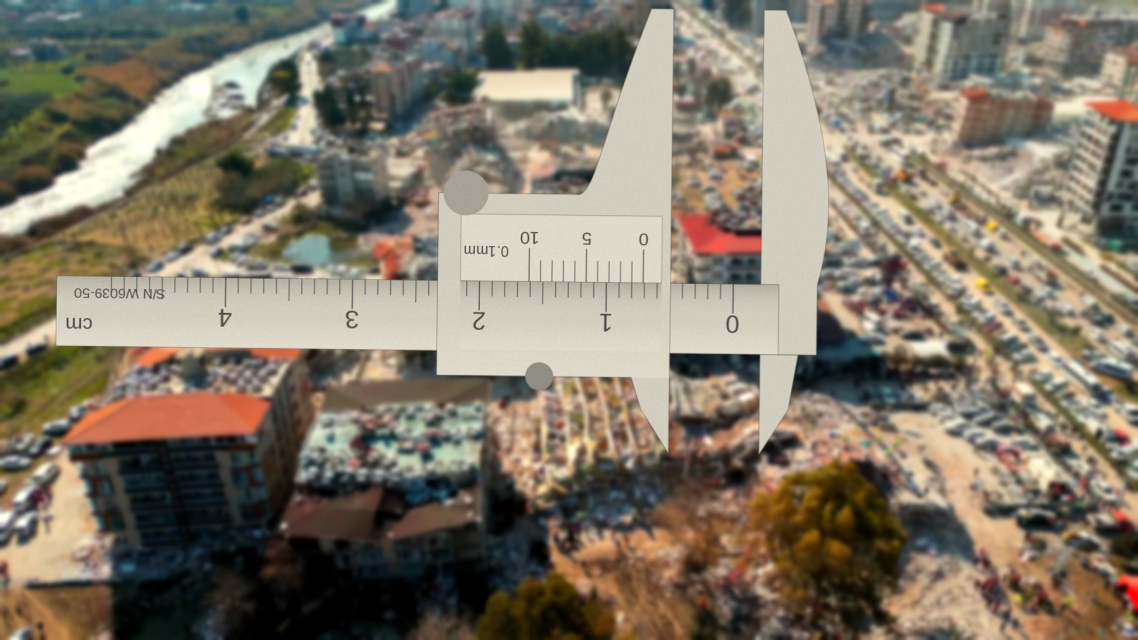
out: 7.1,mm
